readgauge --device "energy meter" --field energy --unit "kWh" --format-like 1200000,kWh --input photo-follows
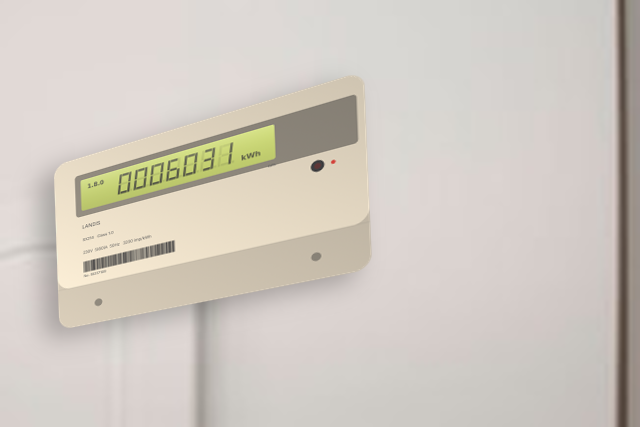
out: 6031,kWh
